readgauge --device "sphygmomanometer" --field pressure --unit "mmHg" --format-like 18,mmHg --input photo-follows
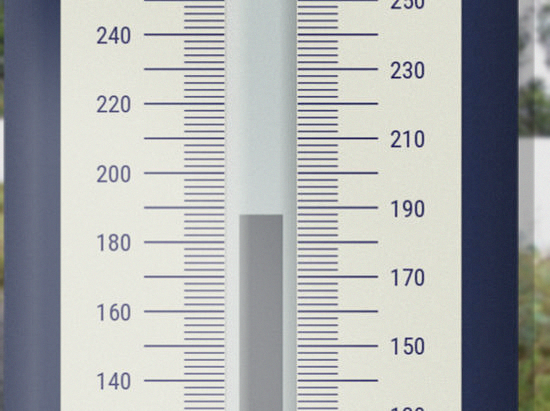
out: 188,mmHg
